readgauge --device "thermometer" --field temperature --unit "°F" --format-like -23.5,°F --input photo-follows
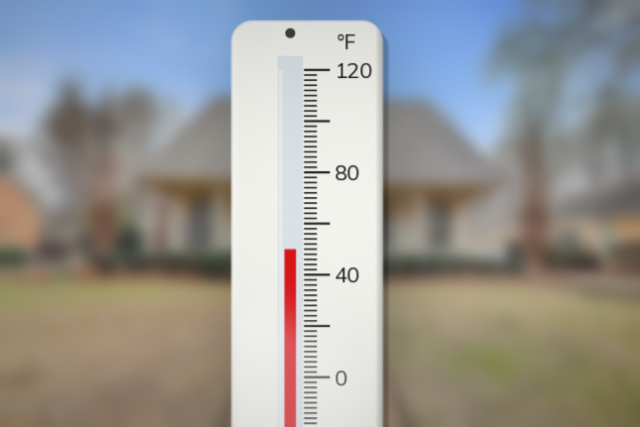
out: 50,°F
